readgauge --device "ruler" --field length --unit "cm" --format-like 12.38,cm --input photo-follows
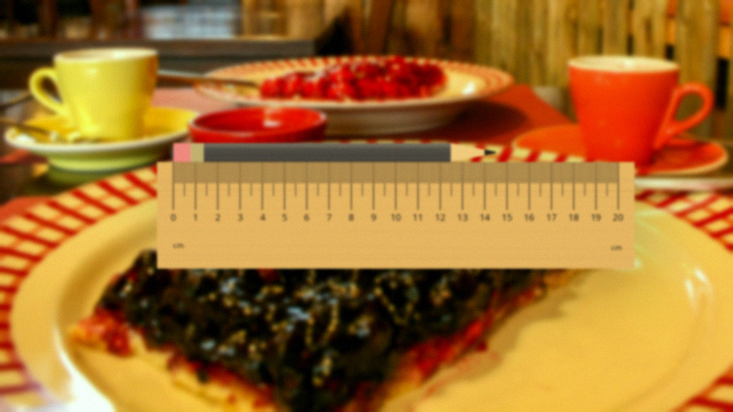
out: 14.5,cm
